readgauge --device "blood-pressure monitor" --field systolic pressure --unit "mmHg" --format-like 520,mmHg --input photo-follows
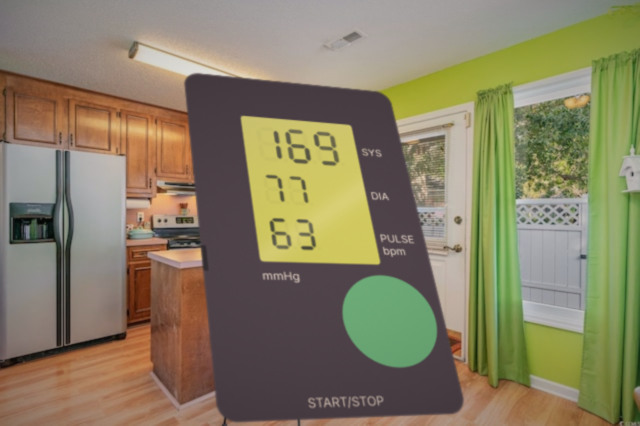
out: 169,mmHg
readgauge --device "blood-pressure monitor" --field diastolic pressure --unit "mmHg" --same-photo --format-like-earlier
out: 77,mmHg
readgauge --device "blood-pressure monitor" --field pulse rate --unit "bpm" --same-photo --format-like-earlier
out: 63,bpm
